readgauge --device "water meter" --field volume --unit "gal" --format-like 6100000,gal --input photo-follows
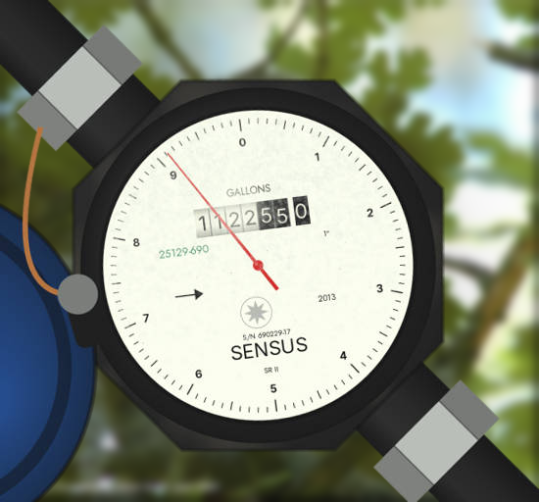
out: 1122549.1,gal
